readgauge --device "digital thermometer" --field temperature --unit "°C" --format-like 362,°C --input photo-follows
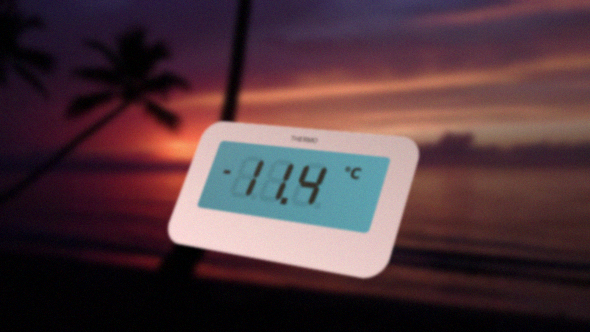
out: -11.4,°C
